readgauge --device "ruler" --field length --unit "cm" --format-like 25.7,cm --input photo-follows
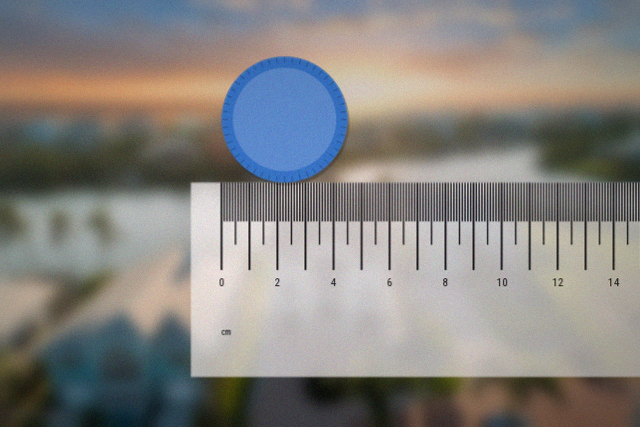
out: 4.5,cm
